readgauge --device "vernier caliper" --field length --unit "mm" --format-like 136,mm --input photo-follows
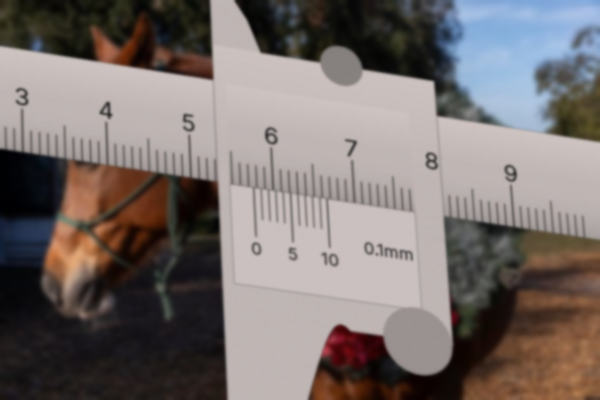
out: 57.6,mm
